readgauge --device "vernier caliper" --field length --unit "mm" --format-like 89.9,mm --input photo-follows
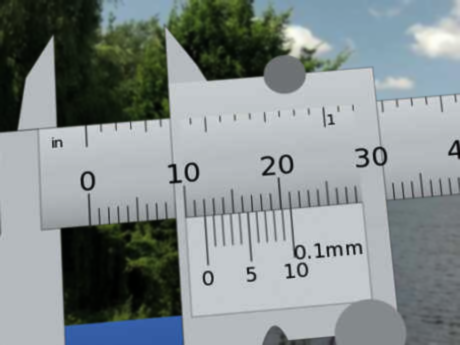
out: 12.0,mm
